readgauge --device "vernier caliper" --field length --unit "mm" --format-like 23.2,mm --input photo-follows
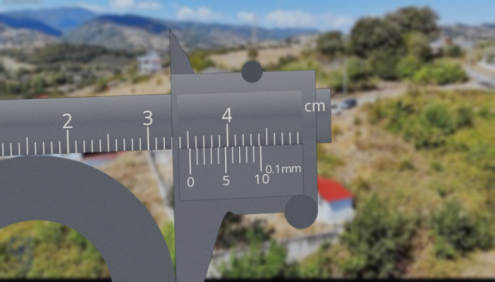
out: 35.2,mm
